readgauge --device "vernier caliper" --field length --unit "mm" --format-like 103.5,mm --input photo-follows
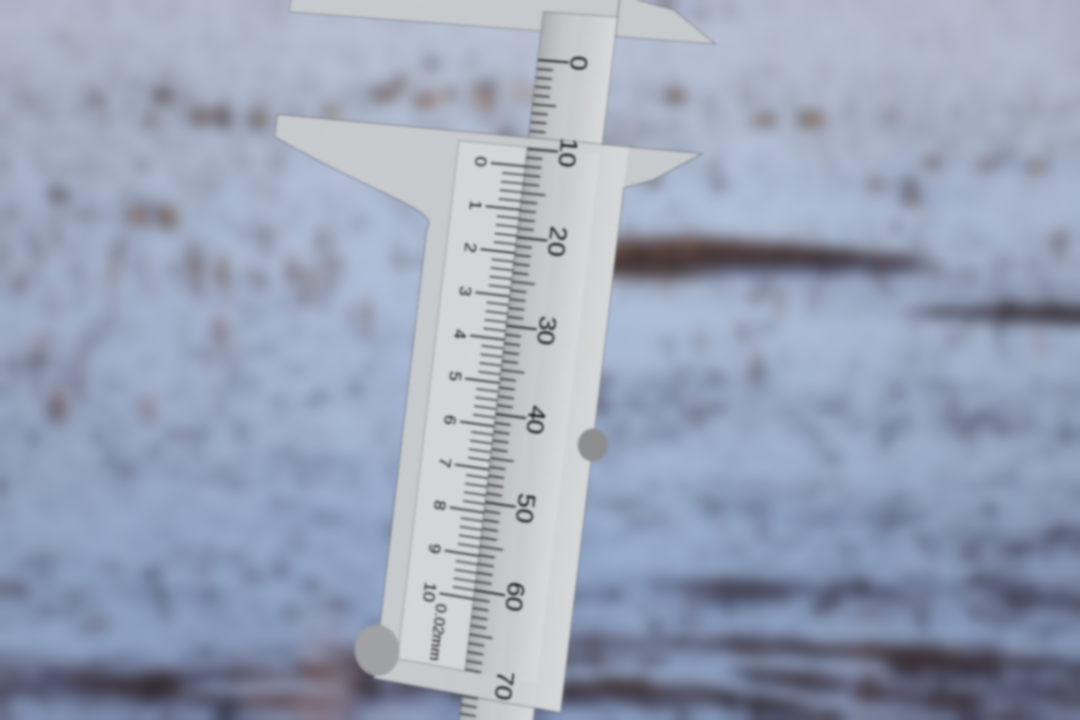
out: 12.0,mm
